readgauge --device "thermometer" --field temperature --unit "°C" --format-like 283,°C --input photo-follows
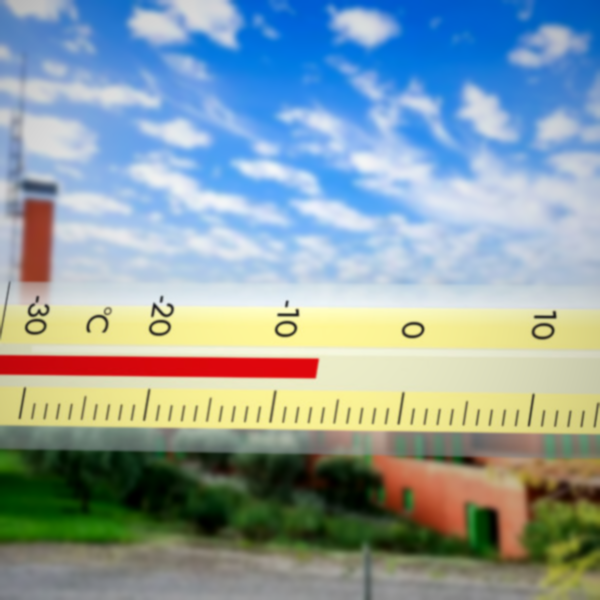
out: -7,°C
